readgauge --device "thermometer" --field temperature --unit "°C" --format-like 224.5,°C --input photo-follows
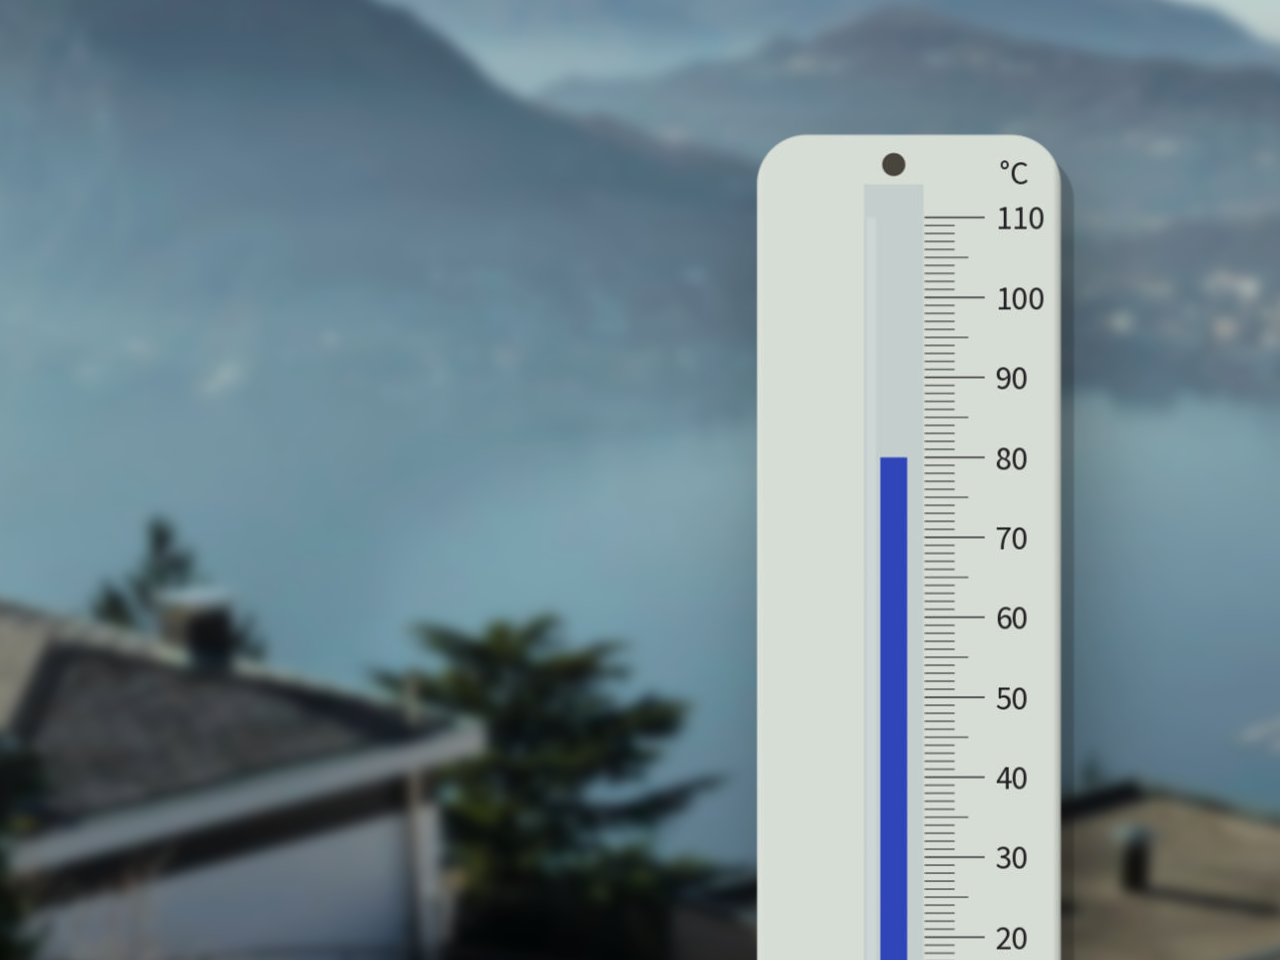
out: 80,°C
